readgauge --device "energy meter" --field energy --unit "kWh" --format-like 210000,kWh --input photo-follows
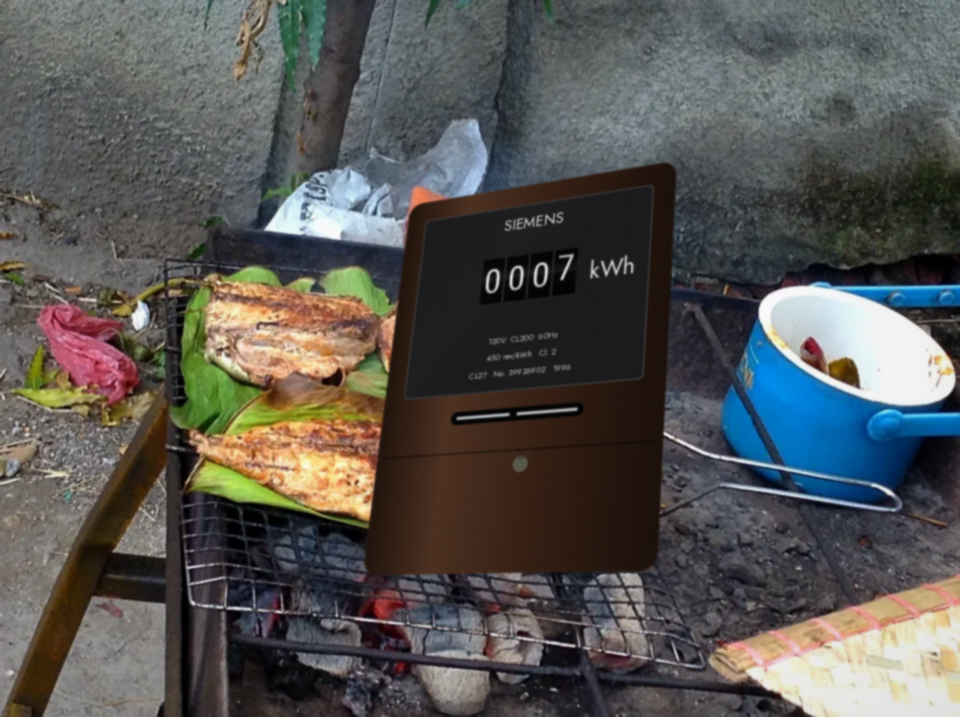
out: 7,kWh
